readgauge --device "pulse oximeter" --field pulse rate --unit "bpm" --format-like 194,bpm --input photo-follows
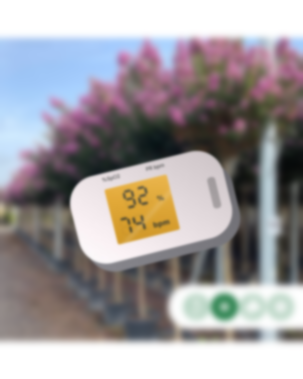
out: 74,bpm
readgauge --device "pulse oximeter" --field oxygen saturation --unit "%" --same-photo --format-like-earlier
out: 92,%
